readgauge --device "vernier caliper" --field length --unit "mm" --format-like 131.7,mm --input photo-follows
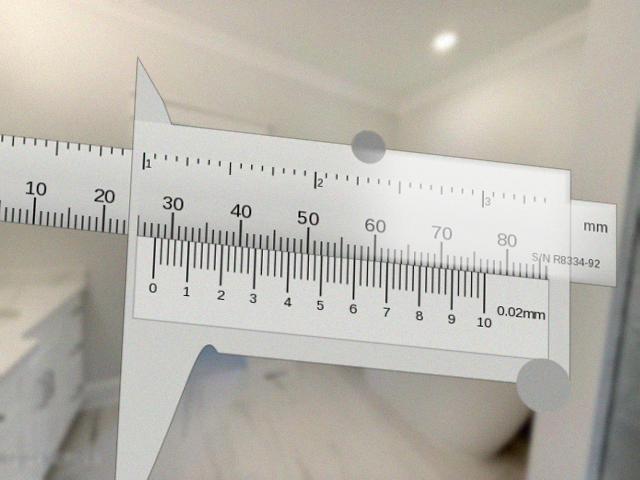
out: 27.6,mm
